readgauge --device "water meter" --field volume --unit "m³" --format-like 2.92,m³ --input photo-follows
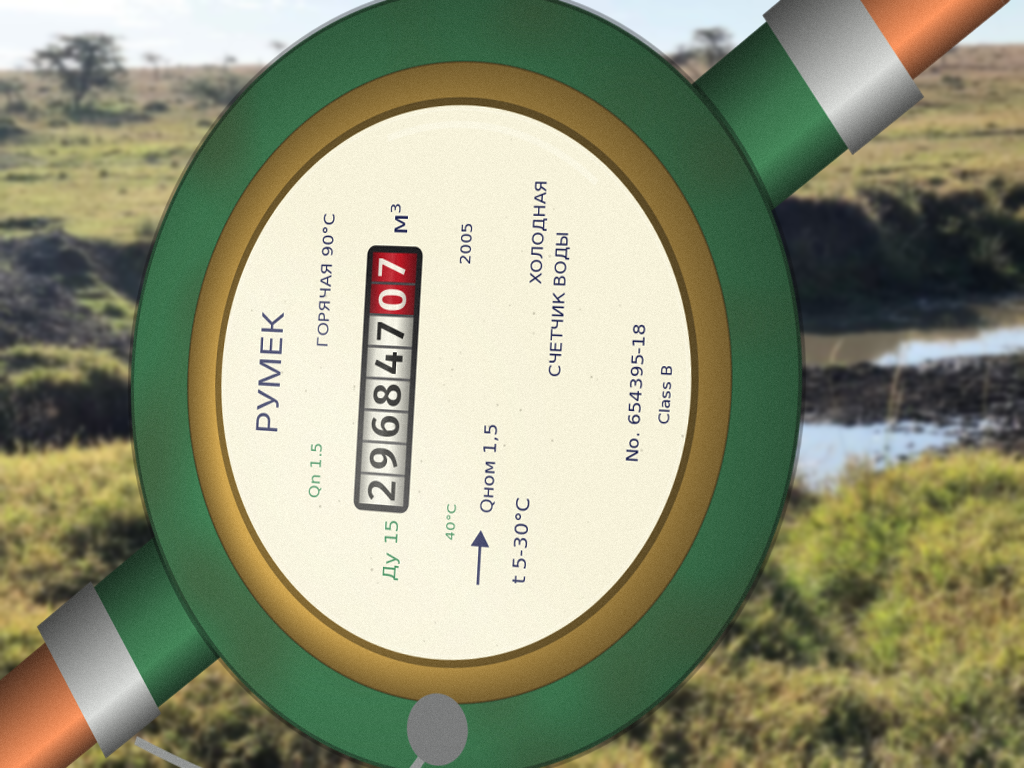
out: 296847.07,m³
